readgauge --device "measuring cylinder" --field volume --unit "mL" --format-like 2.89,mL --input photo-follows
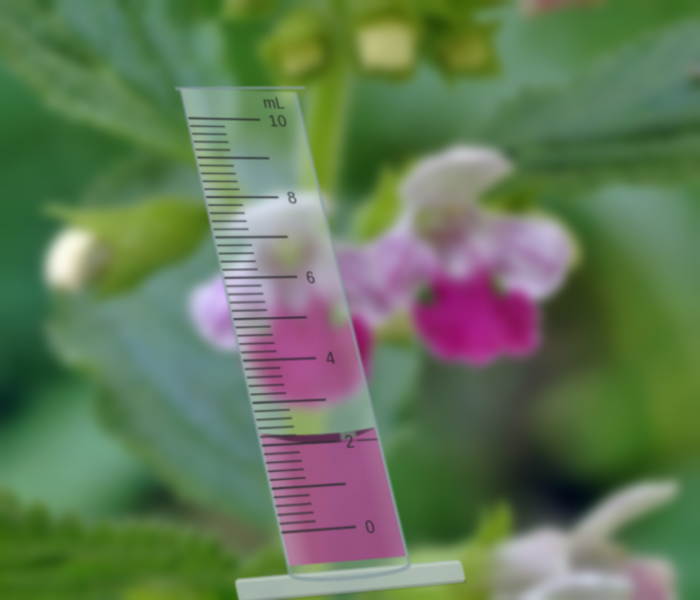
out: 2,mL
